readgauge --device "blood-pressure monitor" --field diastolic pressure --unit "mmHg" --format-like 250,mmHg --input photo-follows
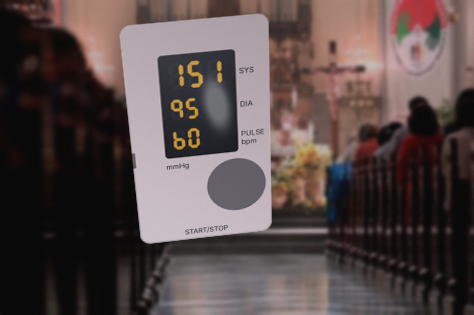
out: 95,mmHg
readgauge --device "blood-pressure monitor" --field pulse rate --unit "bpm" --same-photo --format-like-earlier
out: 60,bpm
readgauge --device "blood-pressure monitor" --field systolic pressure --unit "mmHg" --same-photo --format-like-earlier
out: 151,mmHg
